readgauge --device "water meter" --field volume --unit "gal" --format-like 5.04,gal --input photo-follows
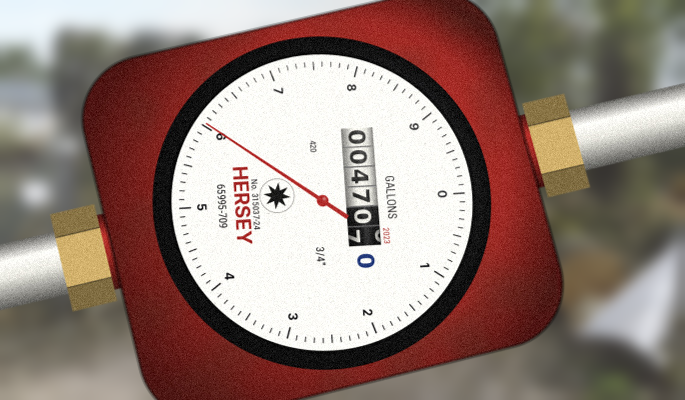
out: 47066.0,gal
